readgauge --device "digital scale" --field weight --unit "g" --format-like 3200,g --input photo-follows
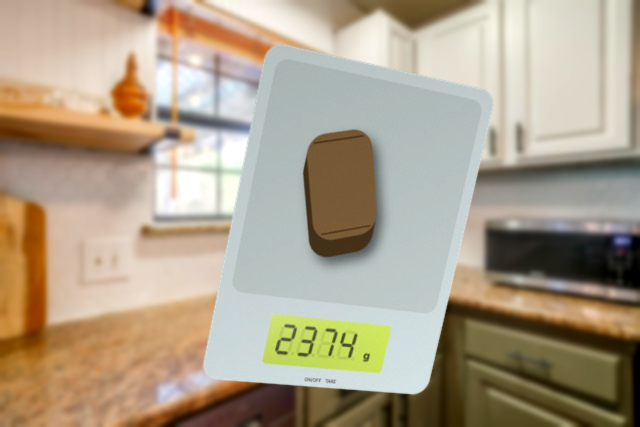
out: 2374,g
